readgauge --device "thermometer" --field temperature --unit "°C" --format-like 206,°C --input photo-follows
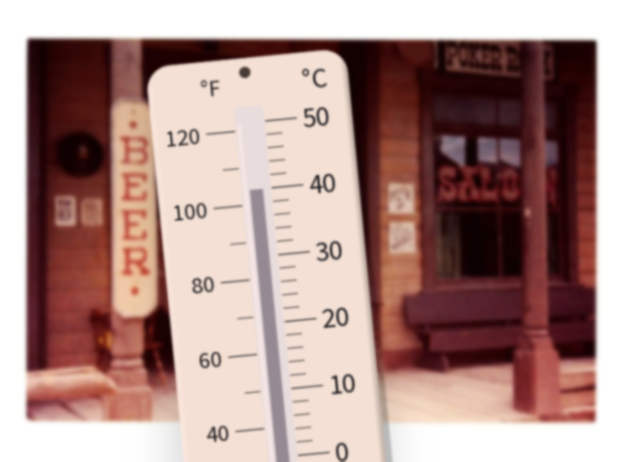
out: 40,°C
